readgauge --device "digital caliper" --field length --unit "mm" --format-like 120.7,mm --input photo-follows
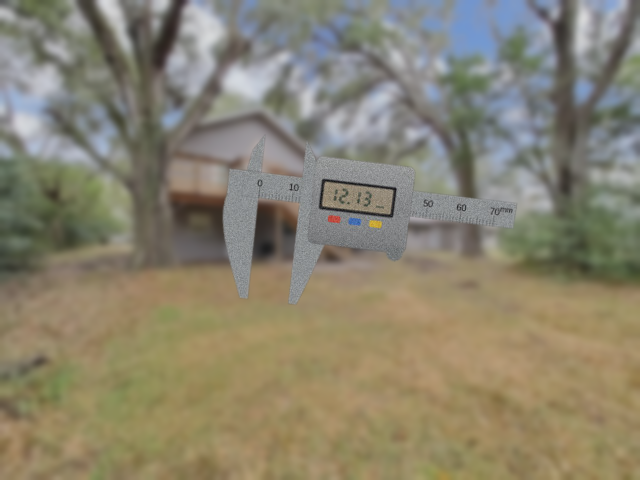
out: 12.13,mm
